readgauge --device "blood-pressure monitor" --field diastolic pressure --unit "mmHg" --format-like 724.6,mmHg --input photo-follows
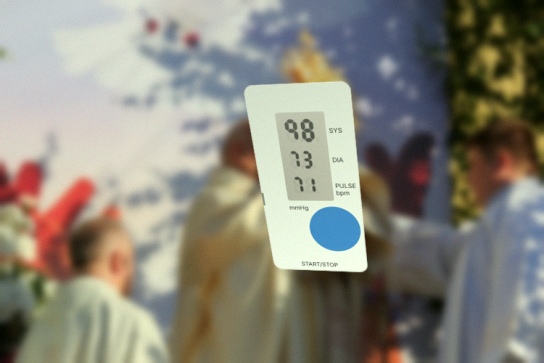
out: 73,mmHg
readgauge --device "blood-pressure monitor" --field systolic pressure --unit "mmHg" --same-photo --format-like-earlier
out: 98,mmHg
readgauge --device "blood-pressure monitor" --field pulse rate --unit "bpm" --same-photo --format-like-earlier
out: 71,bpm
